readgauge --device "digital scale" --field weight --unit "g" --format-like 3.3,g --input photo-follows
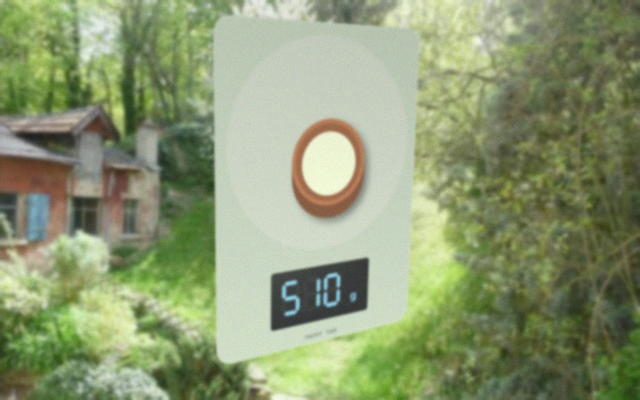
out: 510,g
